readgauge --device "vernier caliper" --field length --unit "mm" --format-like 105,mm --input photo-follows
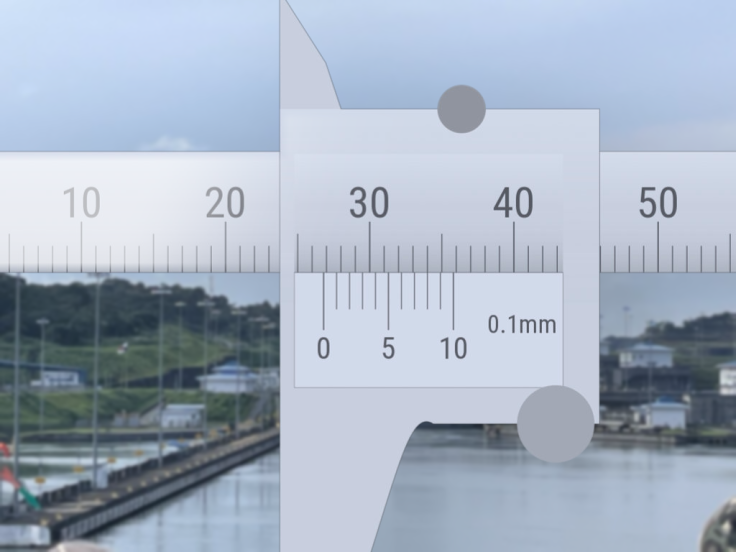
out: 26.8,mm
